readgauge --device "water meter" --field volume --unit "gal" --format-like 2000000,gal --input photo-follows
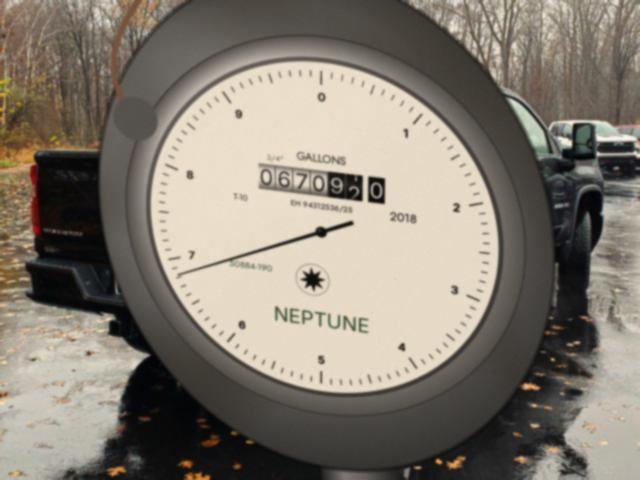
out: 670916.8,gal
